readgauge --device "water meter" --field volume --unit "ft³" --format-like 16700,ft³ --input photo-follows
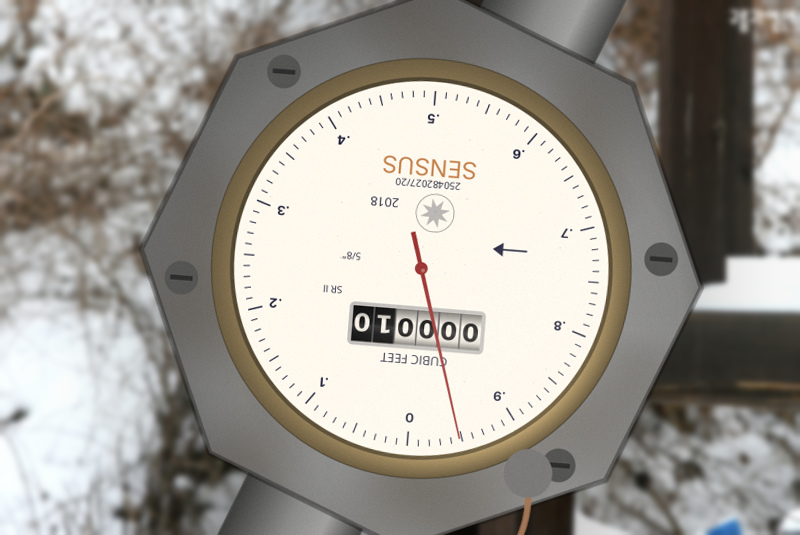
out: 9.95,ft³
